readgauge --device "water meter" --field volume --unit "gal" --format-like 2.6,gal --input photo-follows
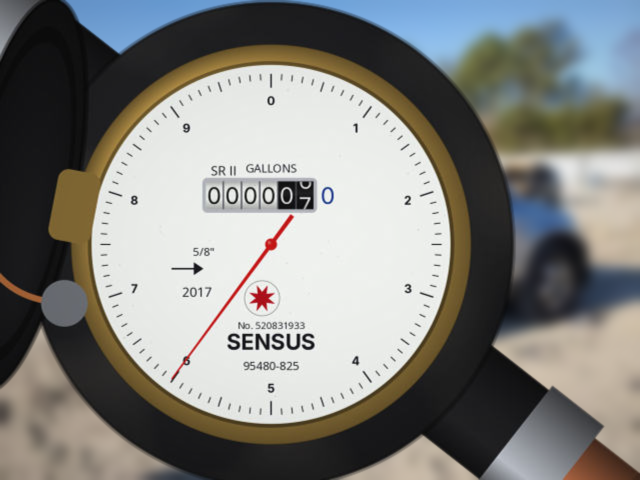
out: 66.0,gal
